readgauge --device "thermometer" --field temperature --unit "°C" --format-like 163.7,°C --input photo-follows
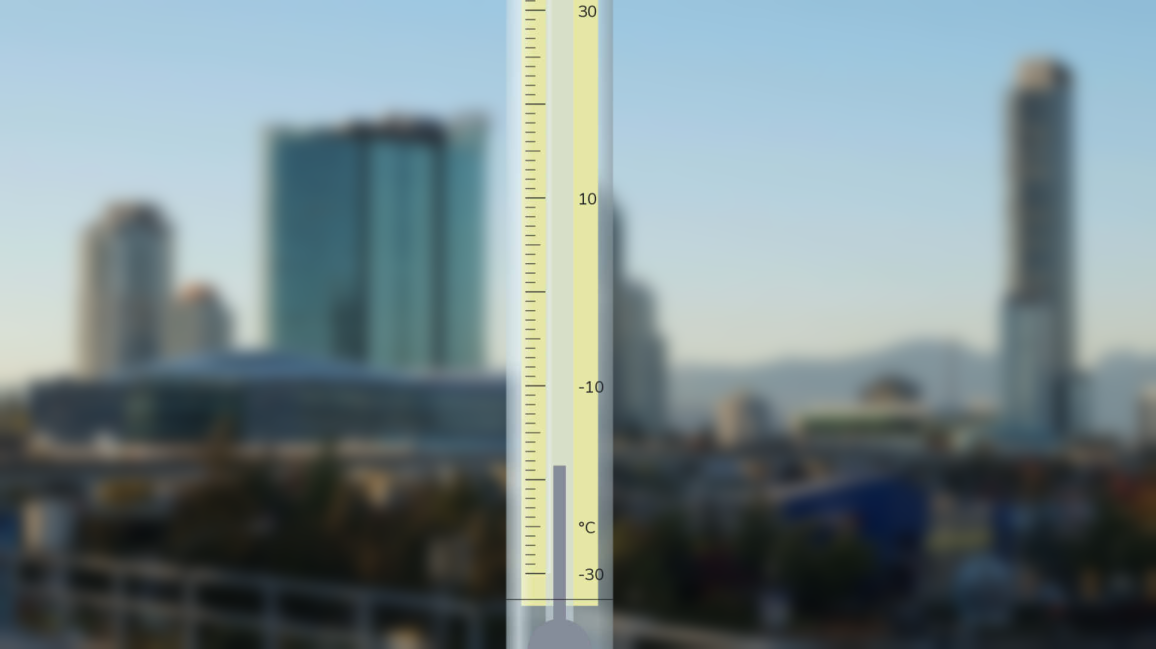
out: -18.5,°C
